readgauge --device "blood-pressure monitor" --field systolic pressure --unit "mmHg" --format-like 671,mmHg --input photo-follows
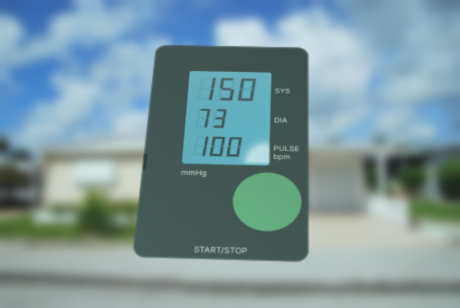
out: 150,mmHg
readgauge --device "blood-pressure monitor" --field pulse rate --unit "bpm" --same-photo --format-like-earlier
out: 100,bpm
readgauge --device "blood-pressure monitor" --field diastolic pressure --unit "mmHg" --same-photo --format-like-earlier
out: 73,mmHg
